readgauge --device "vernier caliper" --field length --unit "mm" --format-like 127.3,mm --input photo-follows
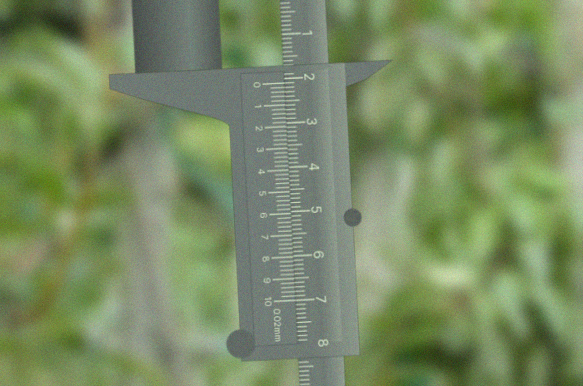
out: 21.0,mm
